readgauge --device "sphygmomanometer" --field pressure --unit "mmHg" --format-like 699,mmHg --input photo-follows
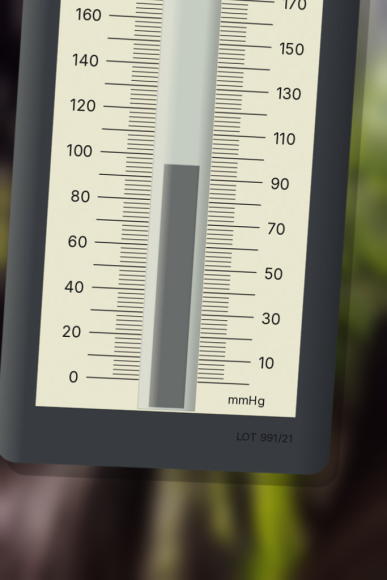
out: 96,mmHg
